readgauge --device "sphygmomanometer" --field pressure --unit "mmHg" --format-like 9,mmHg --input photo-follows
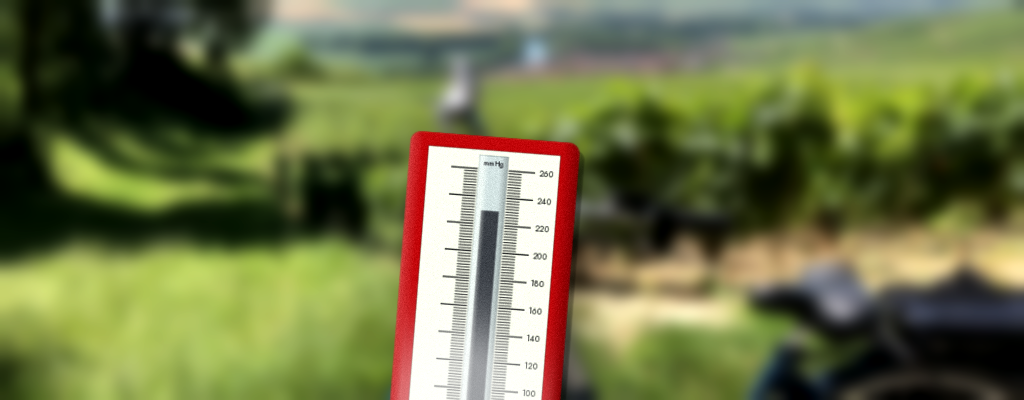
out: 230,mmHg
